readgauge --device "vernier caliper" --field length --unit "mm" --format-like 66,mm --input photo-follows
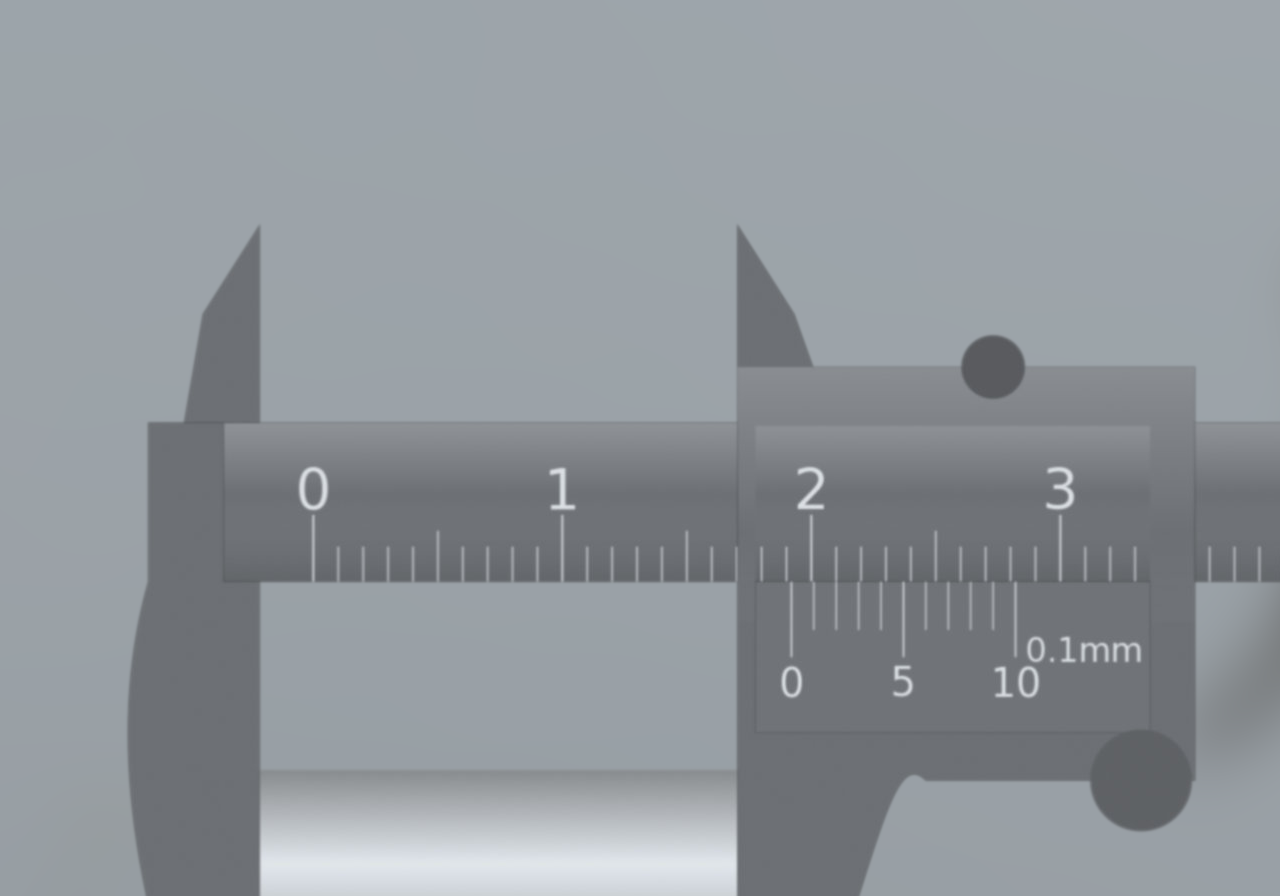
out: 19.2,mm
